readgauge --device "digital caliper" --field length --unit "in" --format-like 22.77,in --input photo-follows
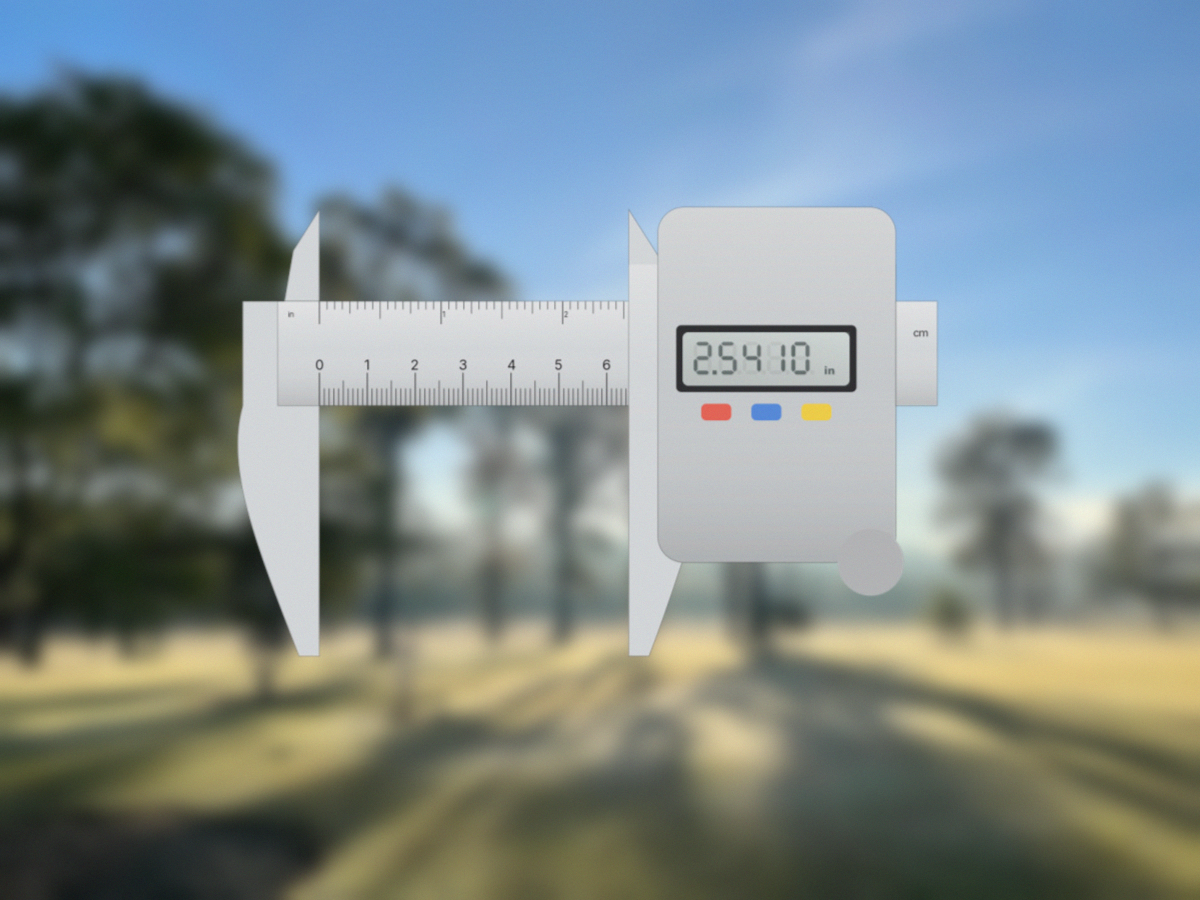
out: 2.5410,in
